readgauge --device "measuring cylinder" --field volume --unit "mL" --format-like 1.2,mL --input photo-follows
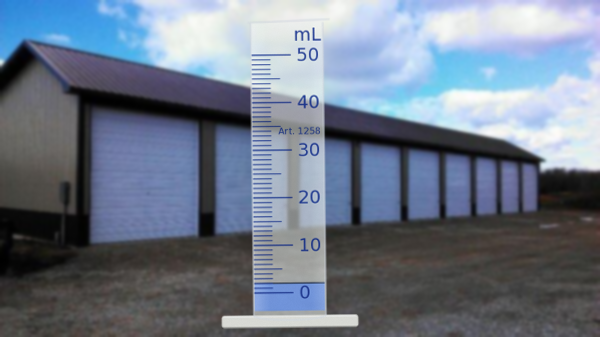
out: 2,mL
